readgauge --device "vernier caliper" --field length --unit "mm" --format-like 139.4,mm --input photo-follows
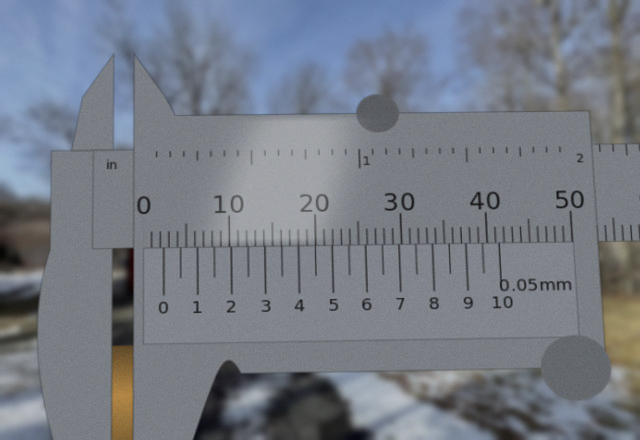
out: 2.4,mm
